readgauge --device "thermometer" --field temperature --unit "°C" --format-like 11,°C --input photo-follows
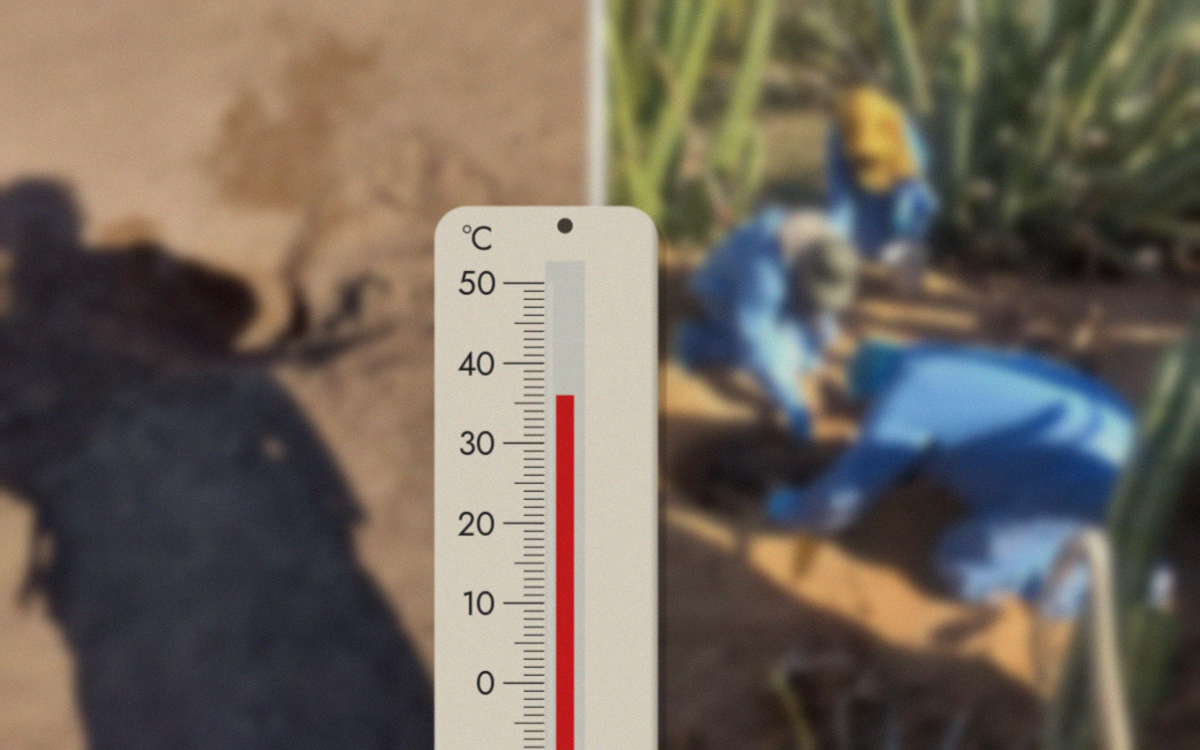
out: 36,°C
